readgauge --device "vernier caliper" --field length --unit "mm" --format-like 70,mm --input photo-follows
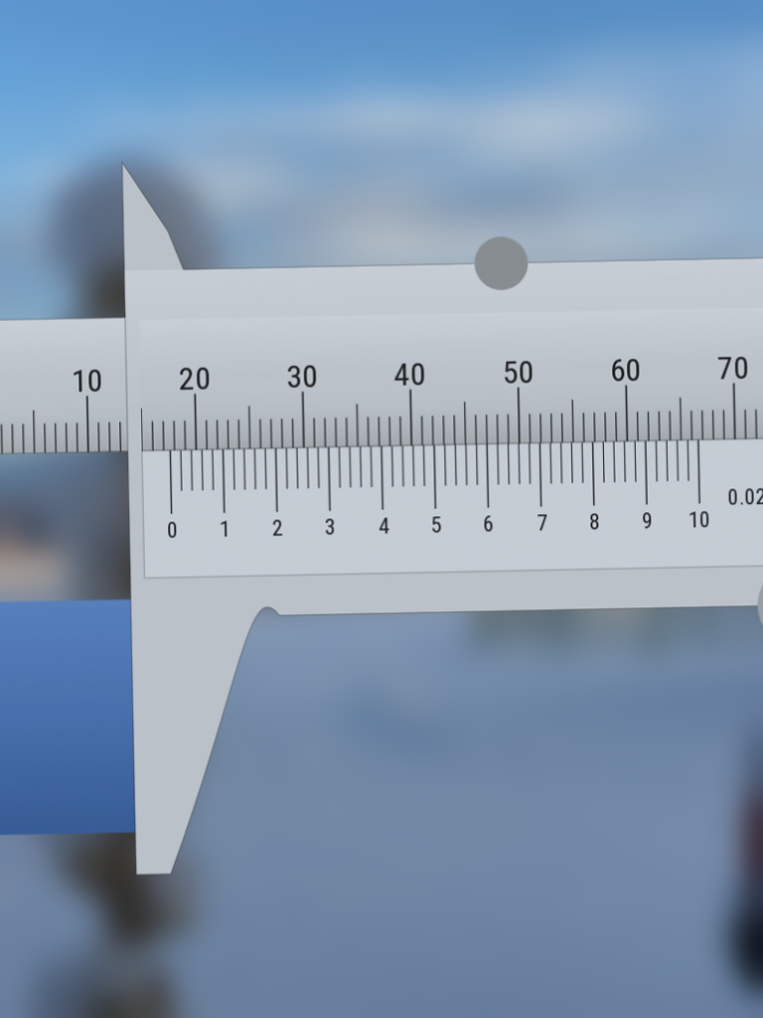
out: 17.6,mm
